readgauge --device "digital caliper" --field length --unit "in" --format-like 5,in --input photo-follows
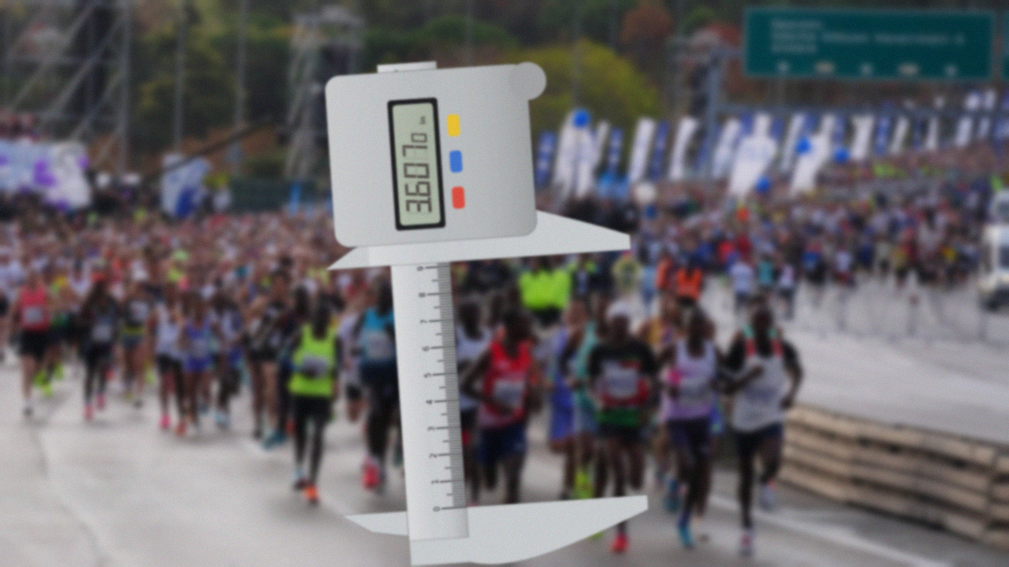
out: 3.6070,in
